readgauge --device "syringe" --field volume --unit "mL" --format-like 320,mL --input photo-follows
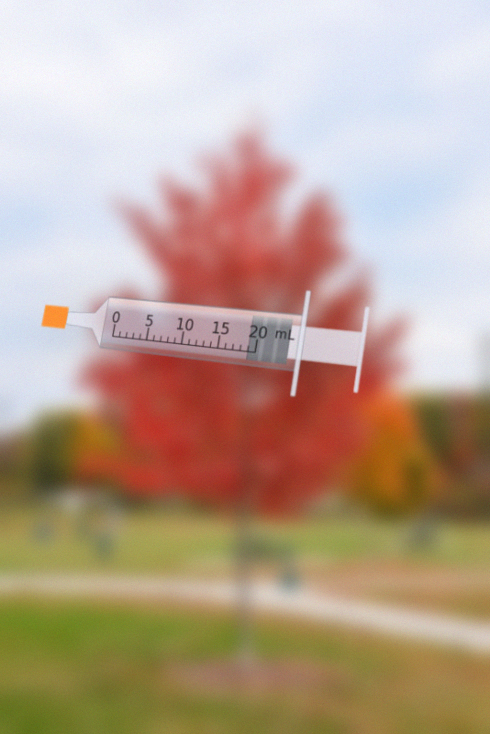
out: 19,mL
